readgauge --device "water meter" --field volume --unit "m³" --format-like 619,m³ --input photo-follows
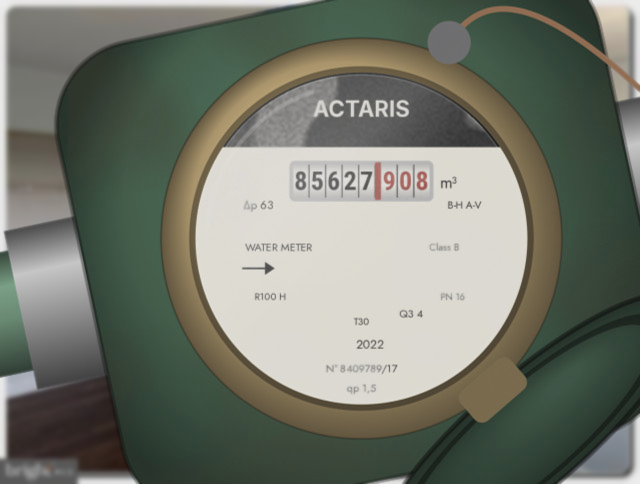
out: 85627.908,m³
